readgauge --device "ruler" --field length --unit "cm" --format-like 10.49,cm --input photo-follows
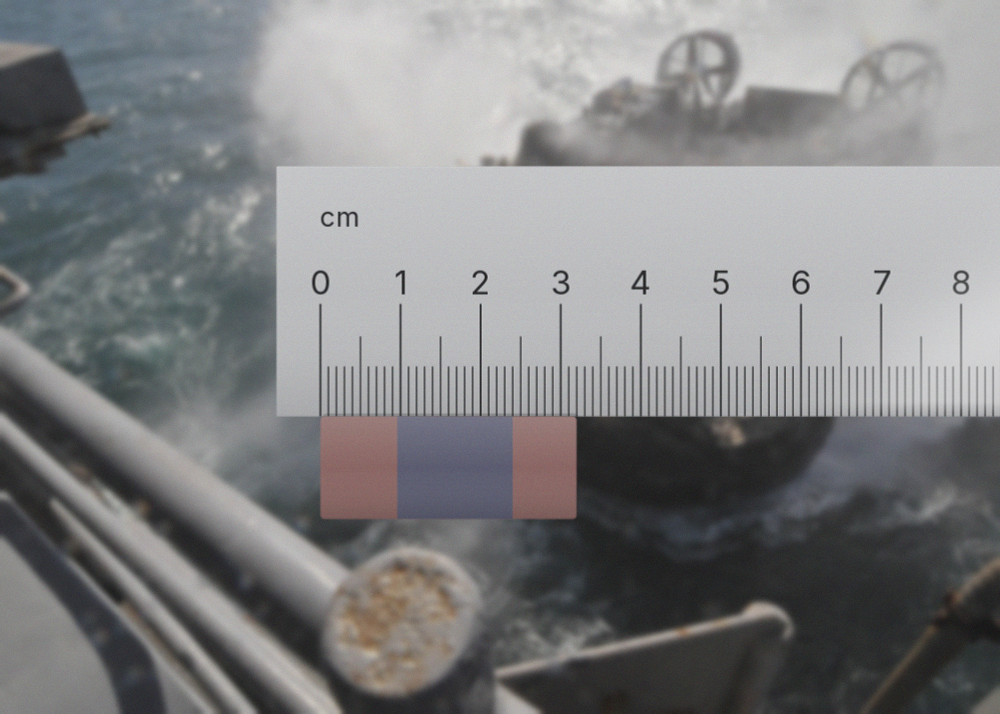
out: 3.2,cm
